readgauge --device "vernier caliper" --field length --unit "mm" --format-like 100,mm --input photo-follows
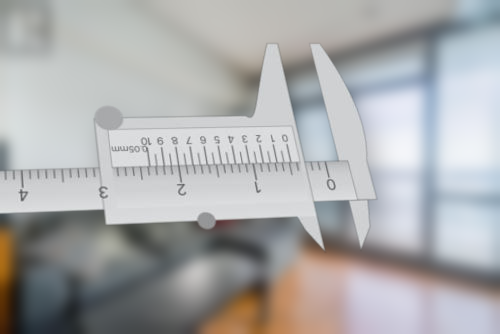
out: 4.8,mm
